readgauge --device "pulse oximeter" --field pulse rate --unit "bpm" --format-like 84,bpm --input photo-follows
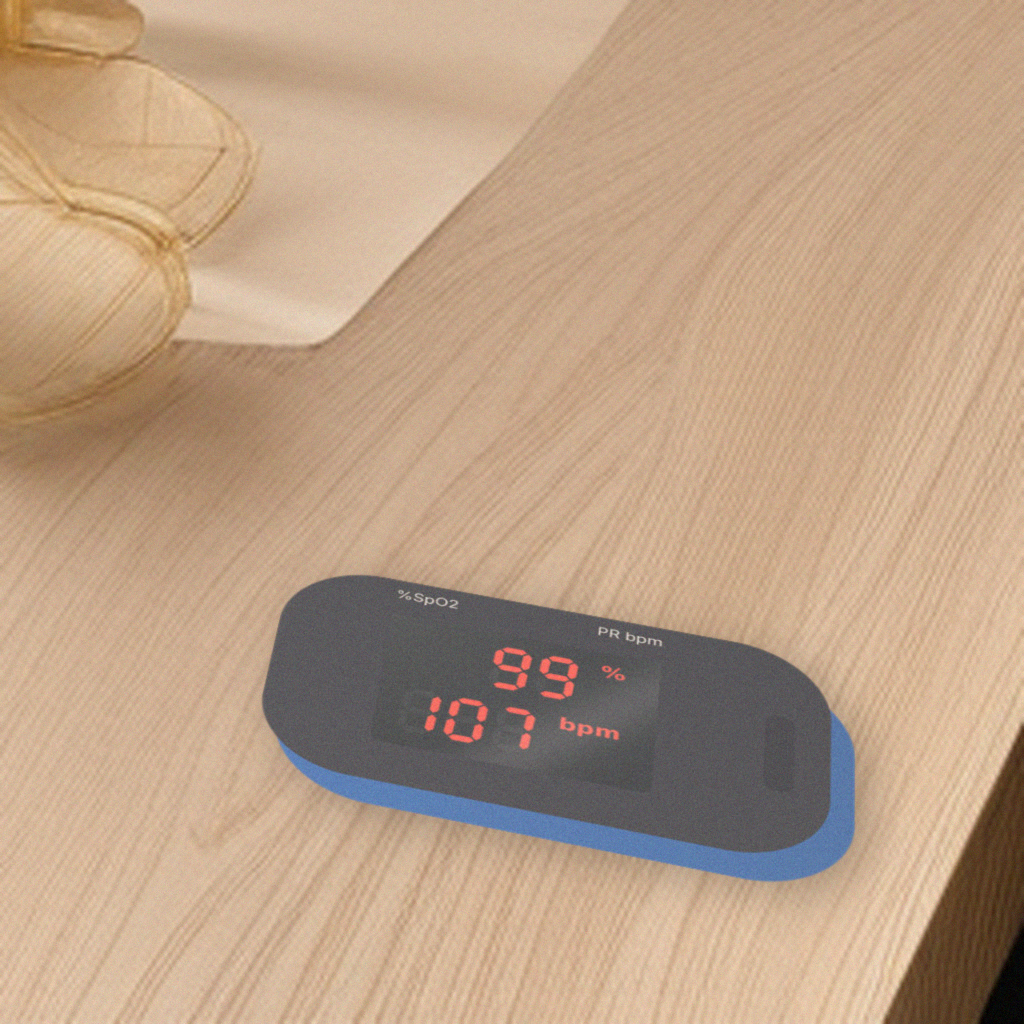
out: 107,bpm
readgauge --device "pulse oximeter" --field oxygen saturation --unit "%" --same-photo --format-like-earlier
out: 99,%
